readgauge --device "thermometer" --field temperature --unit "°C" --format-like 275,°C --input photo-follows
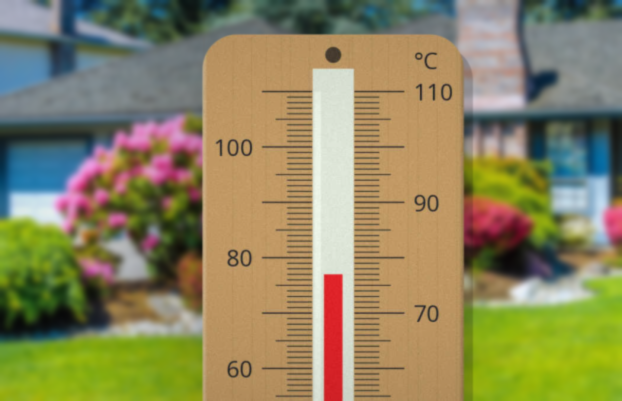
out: 77,°C
